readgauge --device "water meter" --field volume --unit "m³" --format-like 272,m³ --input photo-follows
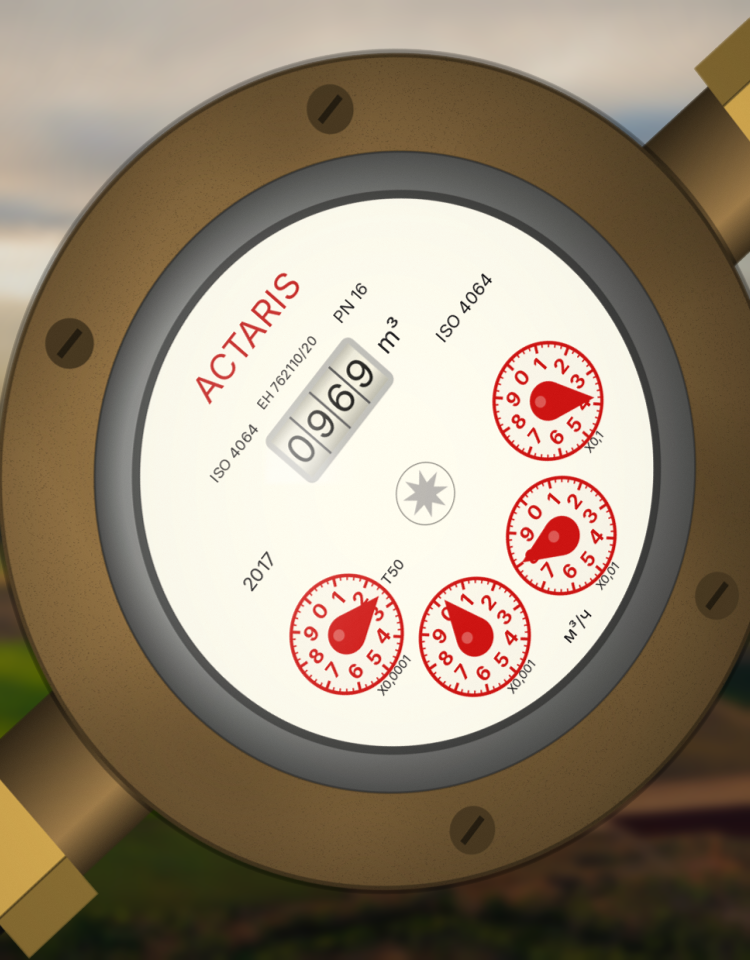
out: 969.3802,m³
